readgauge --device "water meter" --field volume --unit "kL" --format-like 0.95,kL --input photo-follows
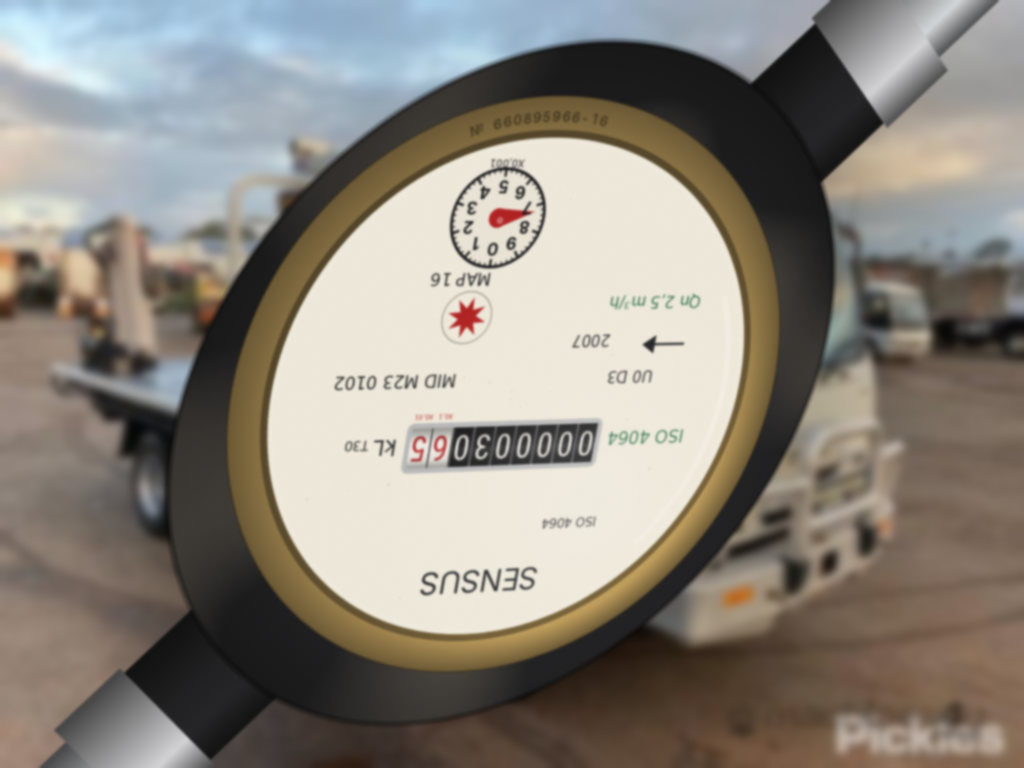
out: 30.657,kL
